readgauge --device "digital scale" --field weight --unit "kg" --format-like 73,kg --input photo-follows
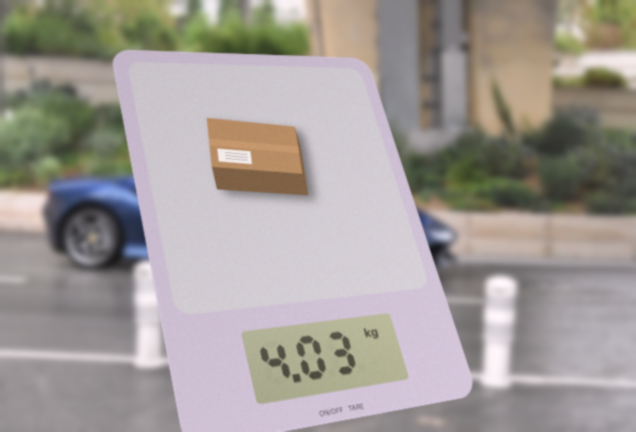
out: 4.03,kg
